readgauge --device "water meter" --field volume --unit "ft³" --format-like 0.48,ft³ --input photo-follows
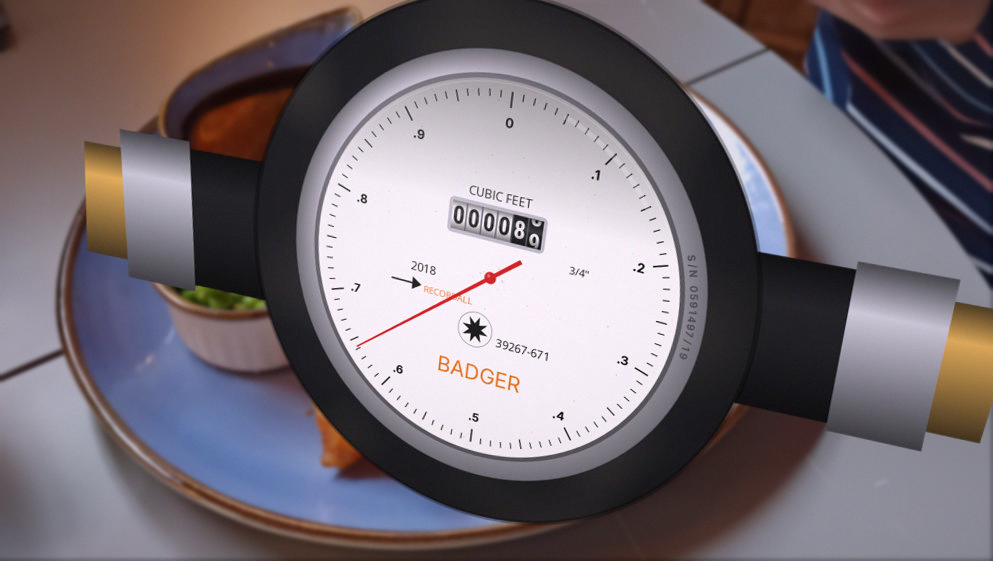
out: 88.64,ft³
